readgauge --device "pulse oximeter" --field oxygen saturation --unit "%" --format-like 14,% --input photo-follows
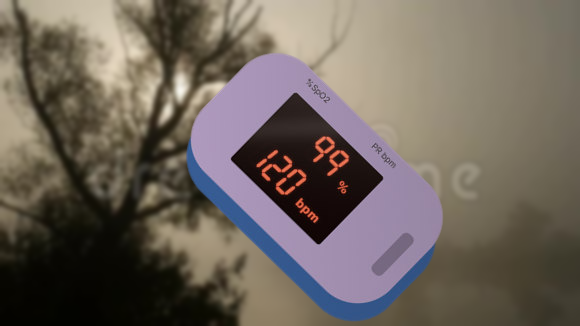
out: 99,%
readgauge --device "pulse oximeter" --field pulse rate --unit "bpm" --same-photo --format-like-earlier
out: 120,bpm
